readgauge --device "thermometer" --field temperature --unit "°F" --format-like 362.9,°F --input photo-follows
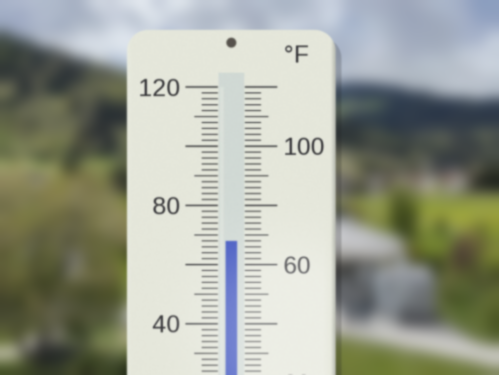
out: 68,°F
